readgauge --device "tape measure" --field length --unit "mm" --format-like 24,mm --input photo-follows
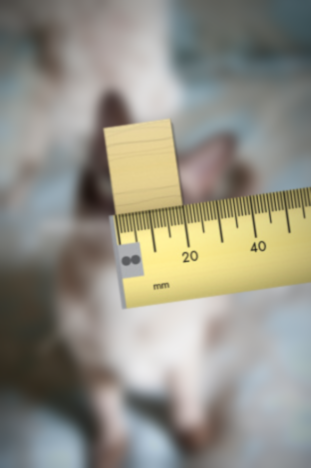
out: 20,mm
